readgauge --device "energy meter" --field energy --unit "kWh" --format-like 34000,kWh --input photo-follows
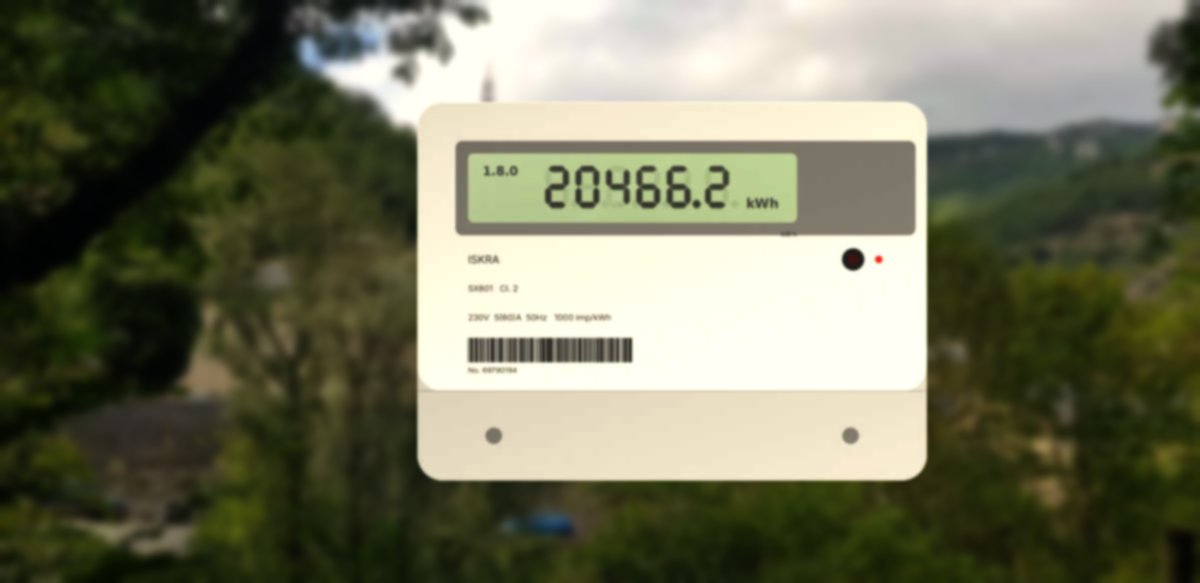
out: 20466.2,kWh
